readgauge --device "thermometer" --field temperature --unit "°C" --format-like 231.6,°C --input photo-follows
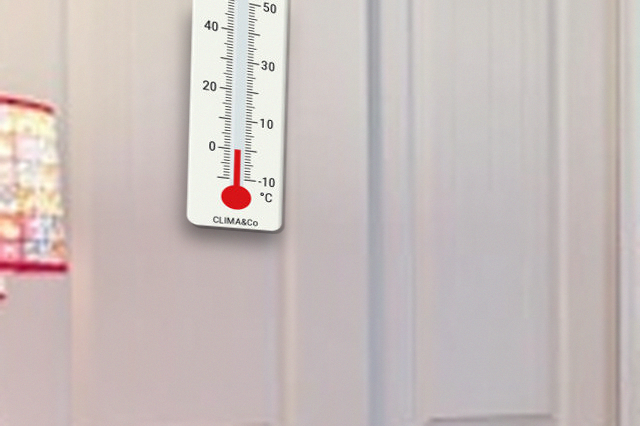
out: 0,°C
